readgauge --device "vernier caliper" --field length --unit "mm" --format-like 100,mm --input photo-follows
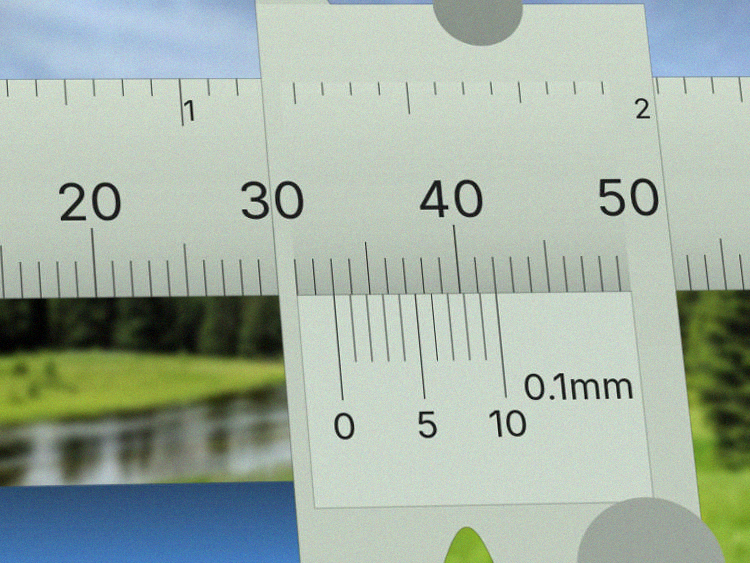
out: 33.0,mm
